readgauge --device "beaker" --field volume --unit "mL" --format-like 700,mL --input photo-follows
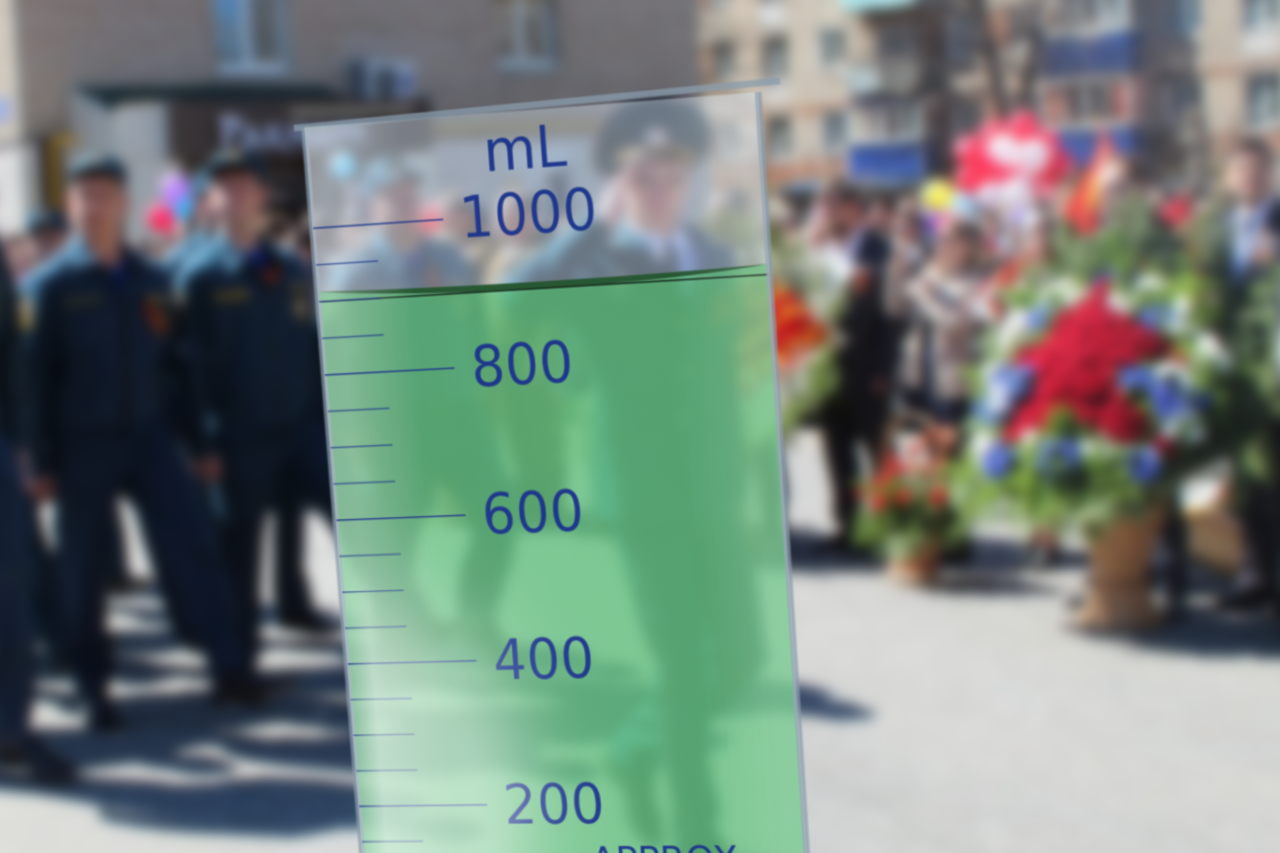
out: 900,mL
